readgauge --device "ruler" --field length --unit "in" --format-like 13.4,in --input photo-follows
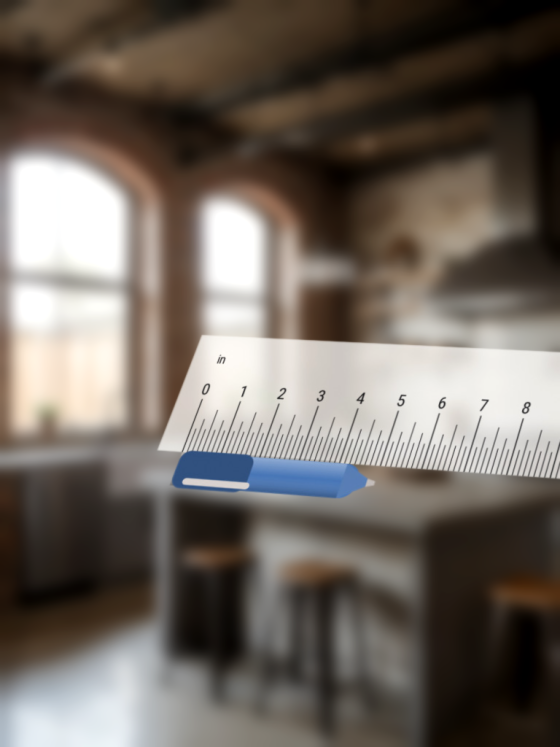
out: 5,in
